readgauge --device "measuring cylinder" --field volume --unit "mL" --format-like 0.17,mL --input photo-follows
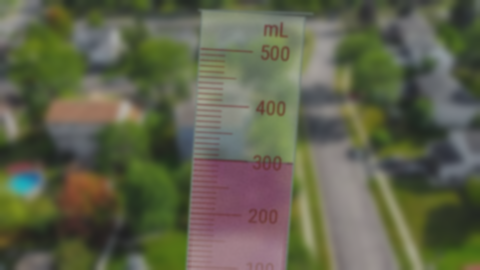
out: 300,mL
